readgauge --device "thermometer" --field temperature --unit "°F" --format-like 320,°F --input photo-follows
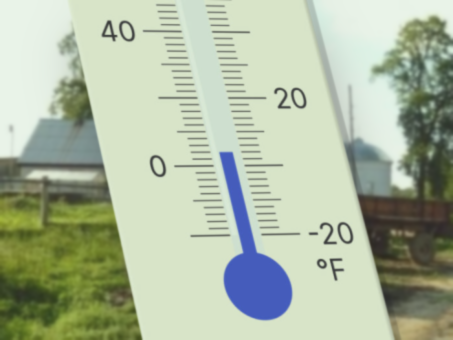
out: 4,°F
